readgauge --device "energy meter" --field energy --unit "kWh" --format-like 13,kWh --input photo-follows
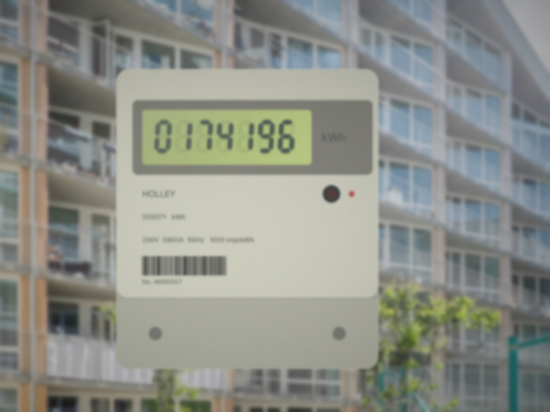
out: 174196,kWh
